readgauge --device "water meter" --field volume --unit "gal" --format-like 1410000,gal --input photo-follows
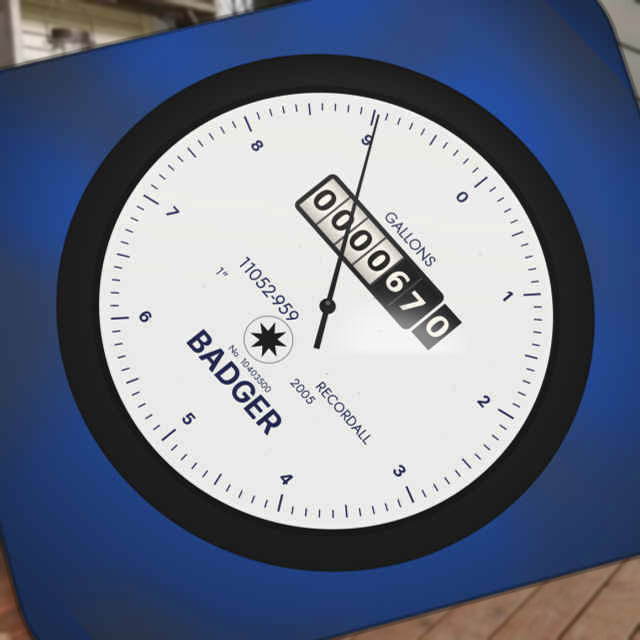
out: 669.0,gal
